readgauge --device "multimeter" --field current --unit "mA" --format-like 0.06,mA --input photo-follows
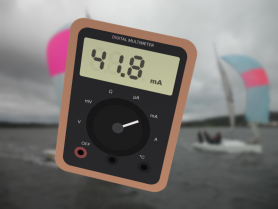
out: 41.8,mA
